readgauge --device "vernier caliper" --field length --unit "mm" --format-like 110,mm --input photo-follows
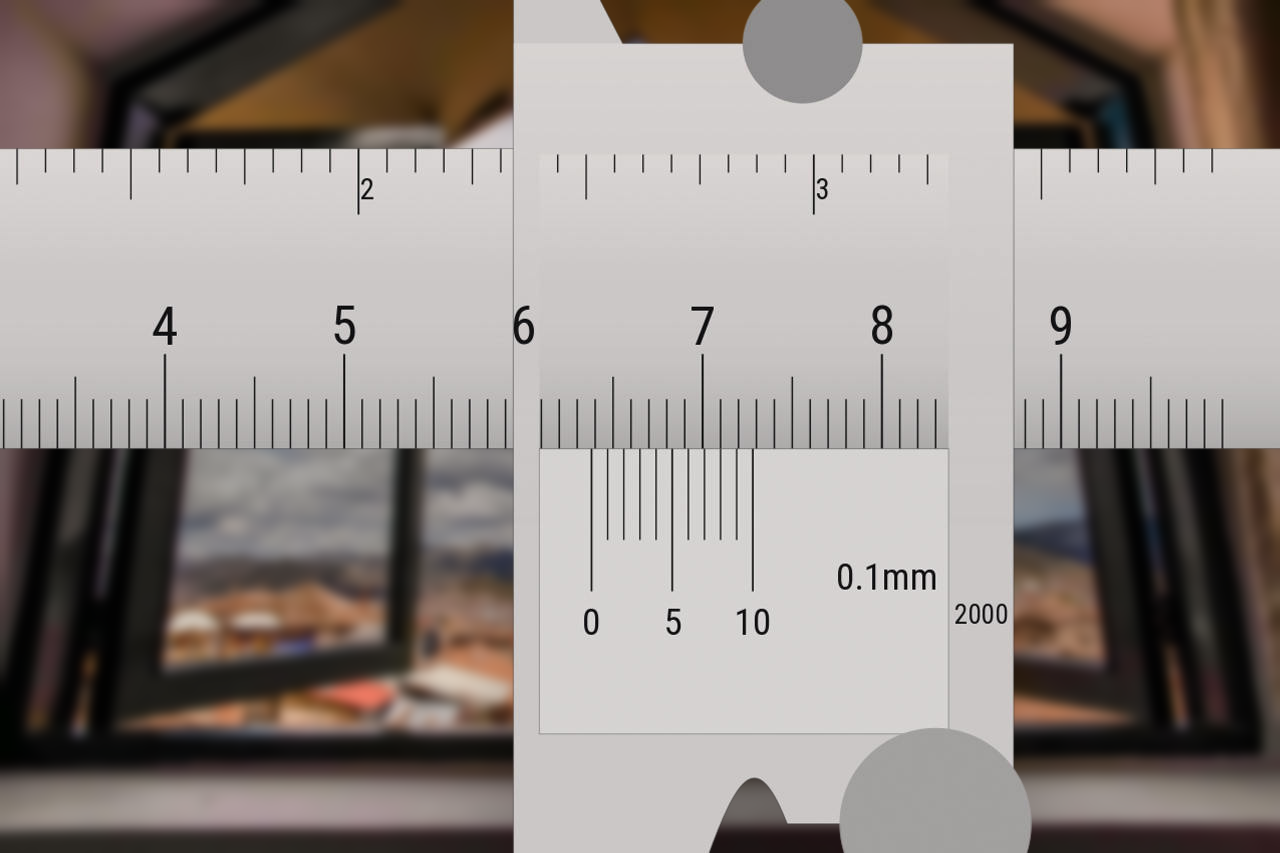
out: 63.8,mm
